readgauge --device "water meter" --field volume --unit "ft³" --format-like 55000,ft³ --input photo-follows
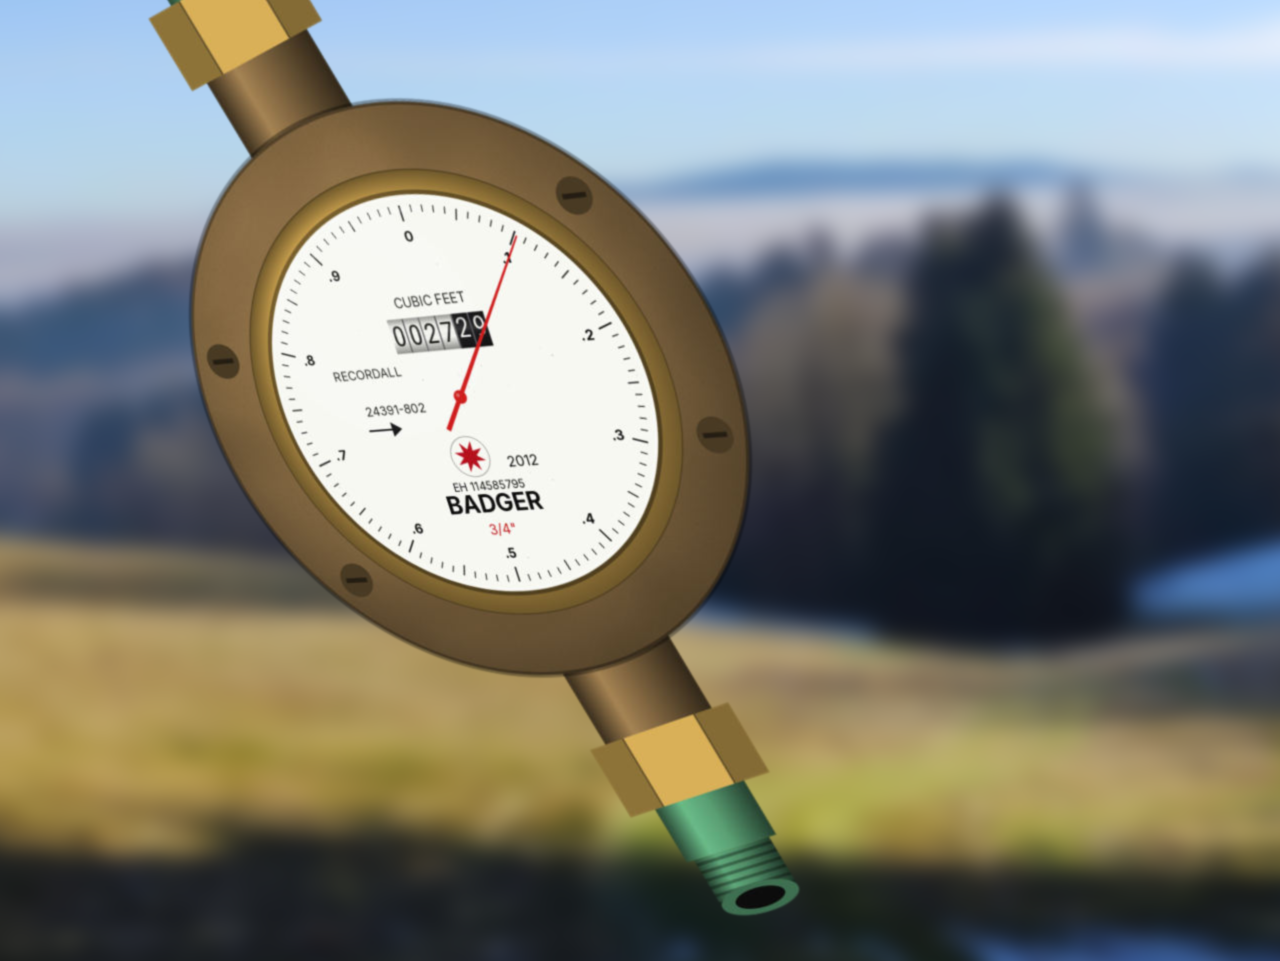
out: 2729.10,ft³
